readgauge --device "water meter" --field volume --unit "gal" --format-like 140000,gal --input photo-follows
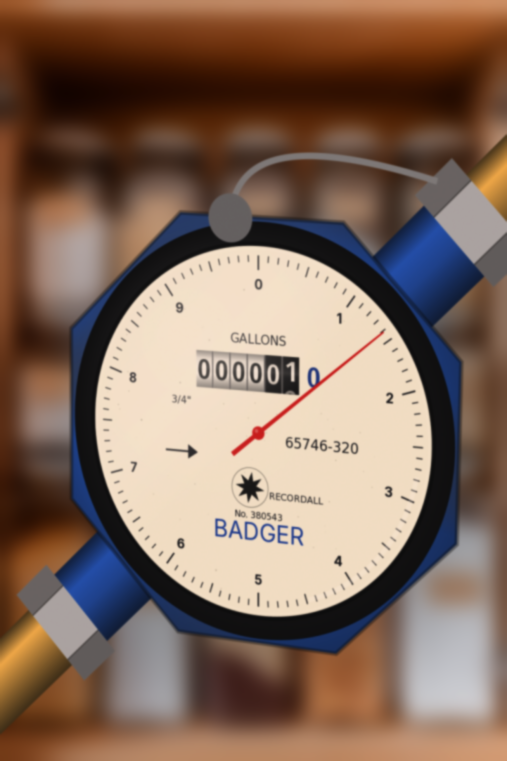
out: 11.4,gal
